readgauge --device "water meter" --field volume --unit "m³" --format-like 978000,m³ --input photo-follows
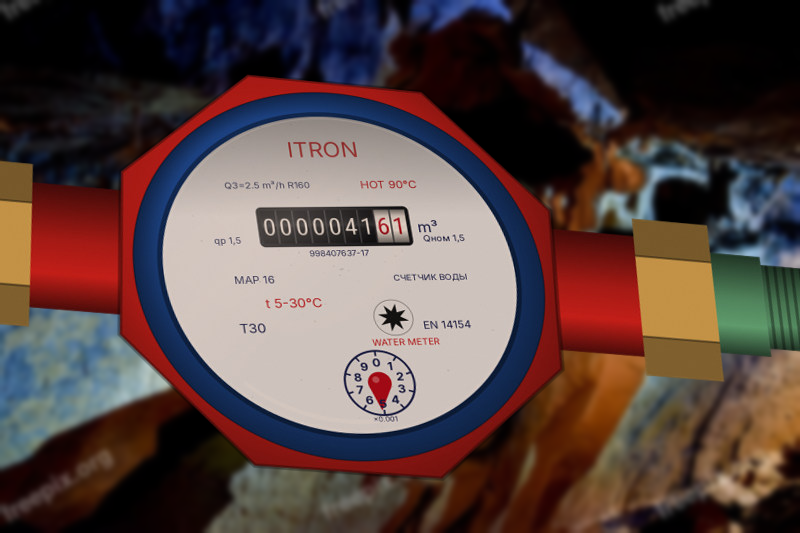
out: 41.615,m³
